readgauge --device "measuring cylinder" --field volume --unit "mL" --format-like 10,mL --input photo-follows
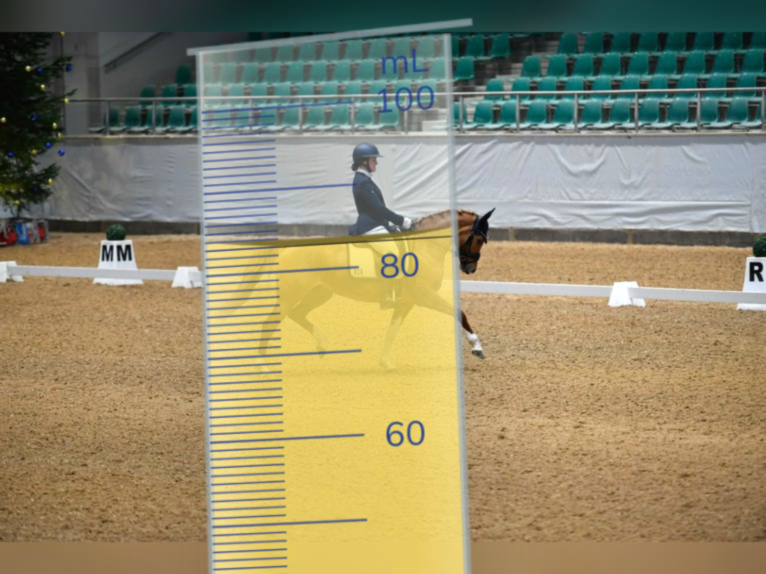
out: 83,mL
